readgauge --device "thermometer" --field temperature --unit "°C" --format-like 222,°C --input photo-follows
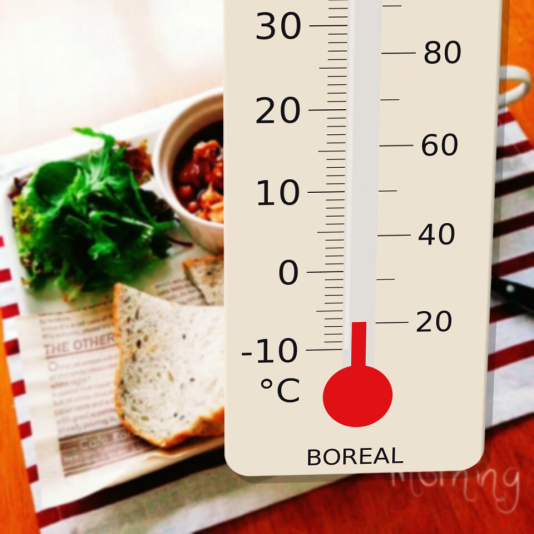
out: -6.5,°C
